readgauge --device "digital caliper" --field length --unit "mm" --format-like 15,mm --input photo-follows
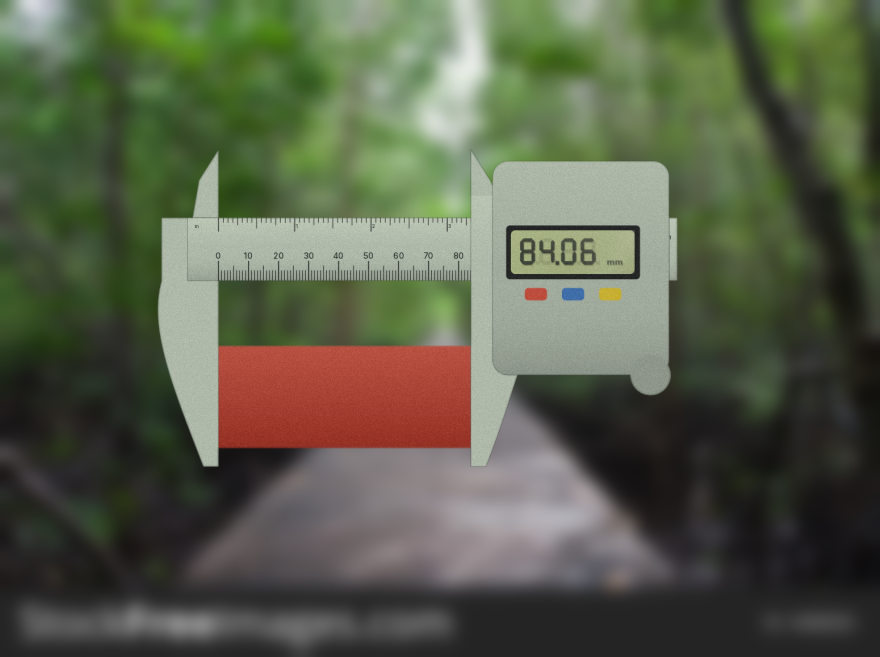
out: 84.06,mm
